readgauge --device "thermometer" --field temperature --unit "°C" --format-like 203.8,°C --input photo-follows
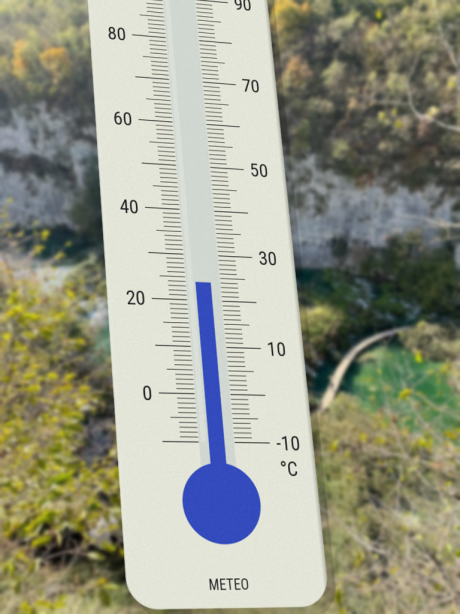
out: 24,°C
